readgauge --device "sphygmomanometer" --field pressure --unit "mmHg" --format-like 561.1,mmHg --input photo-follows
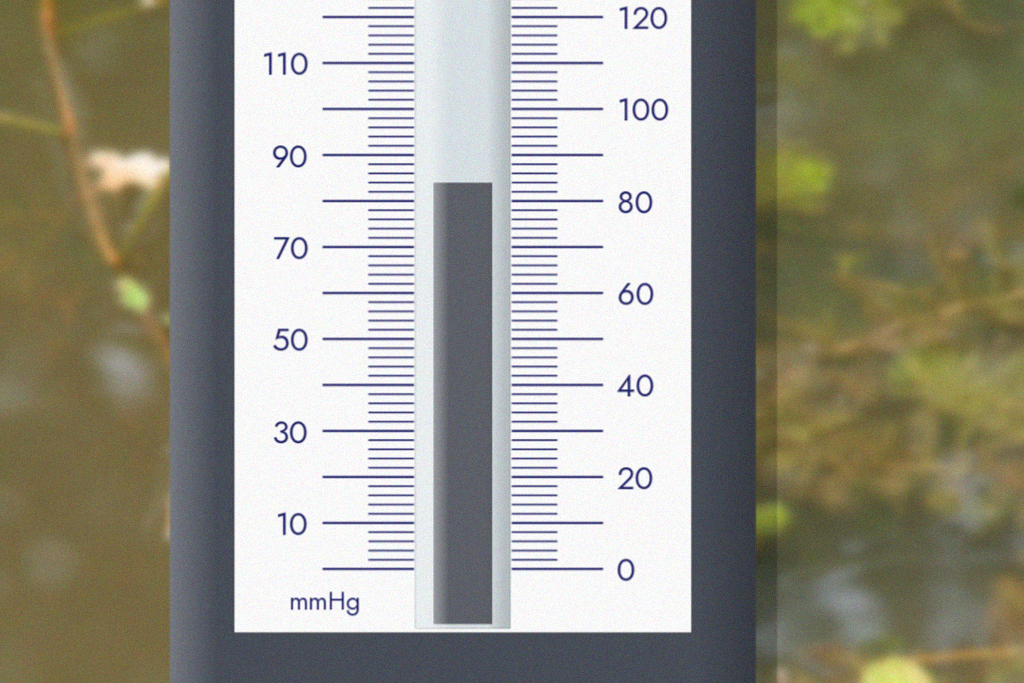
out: 84,mmHg
